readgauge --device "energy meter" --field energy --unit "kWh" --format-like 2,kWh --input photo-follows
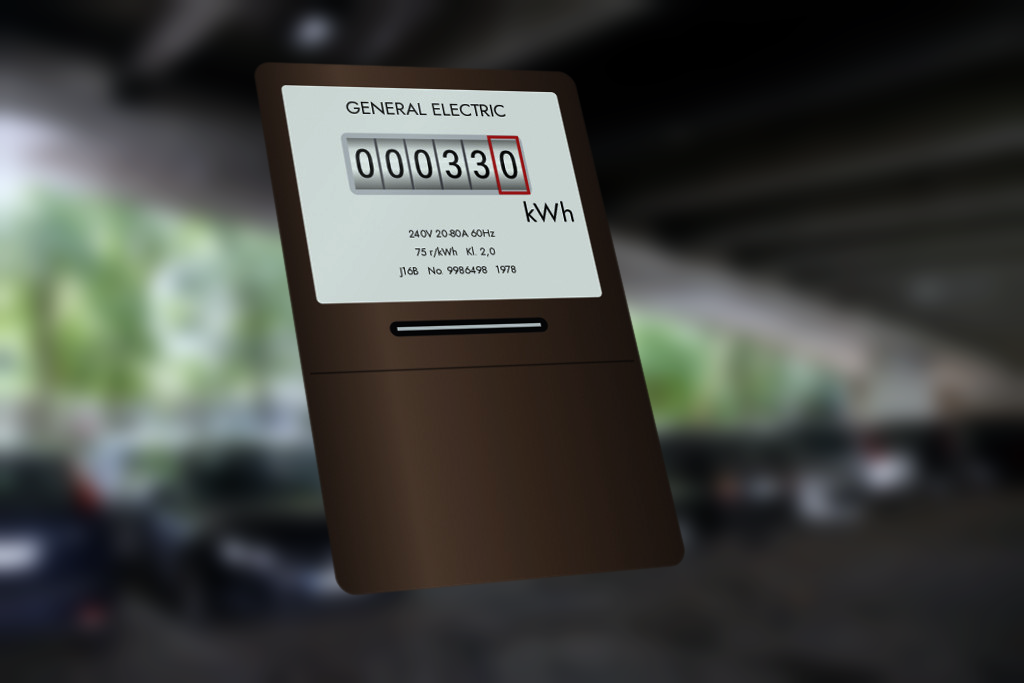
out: 33.0,kWh
